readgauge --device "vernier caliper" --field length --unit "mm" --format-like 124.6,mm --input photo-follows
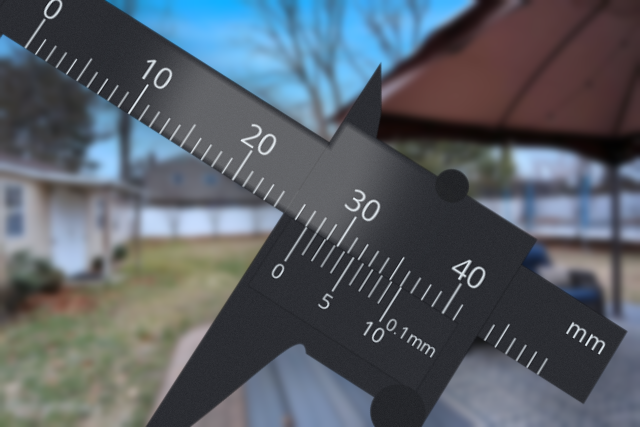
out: 27.1,mm
